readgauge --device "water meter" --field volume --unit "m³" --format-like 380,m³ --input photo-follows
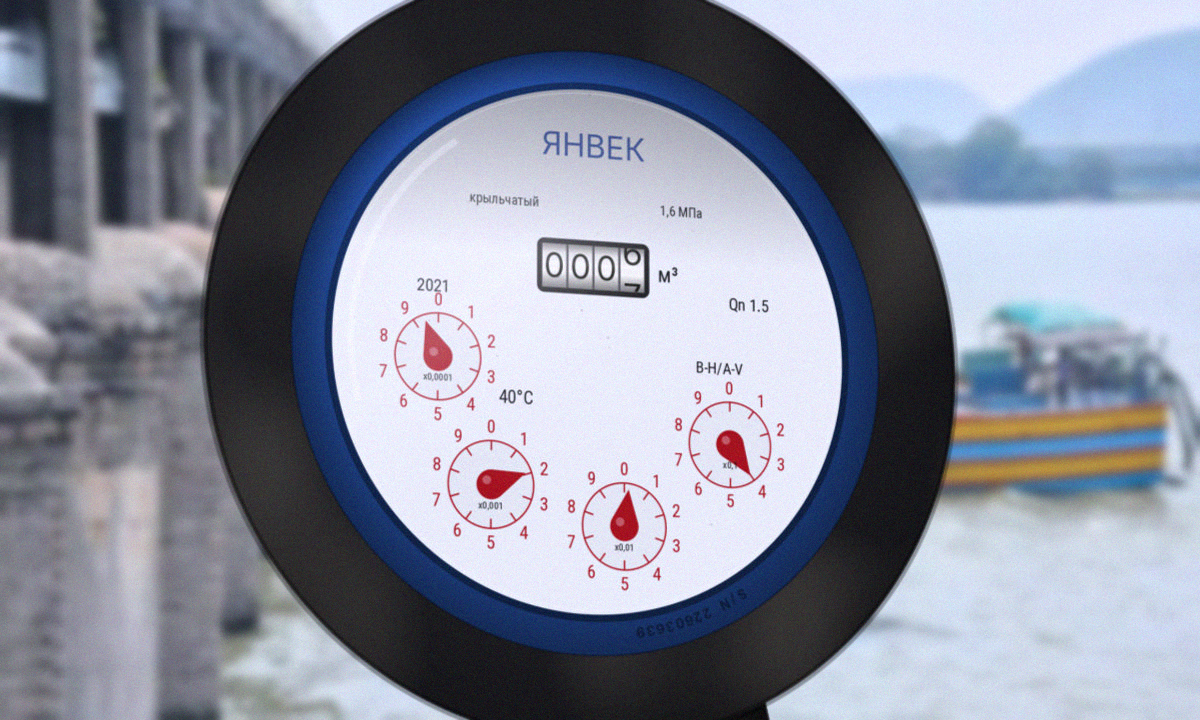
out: 6.4019,m³
